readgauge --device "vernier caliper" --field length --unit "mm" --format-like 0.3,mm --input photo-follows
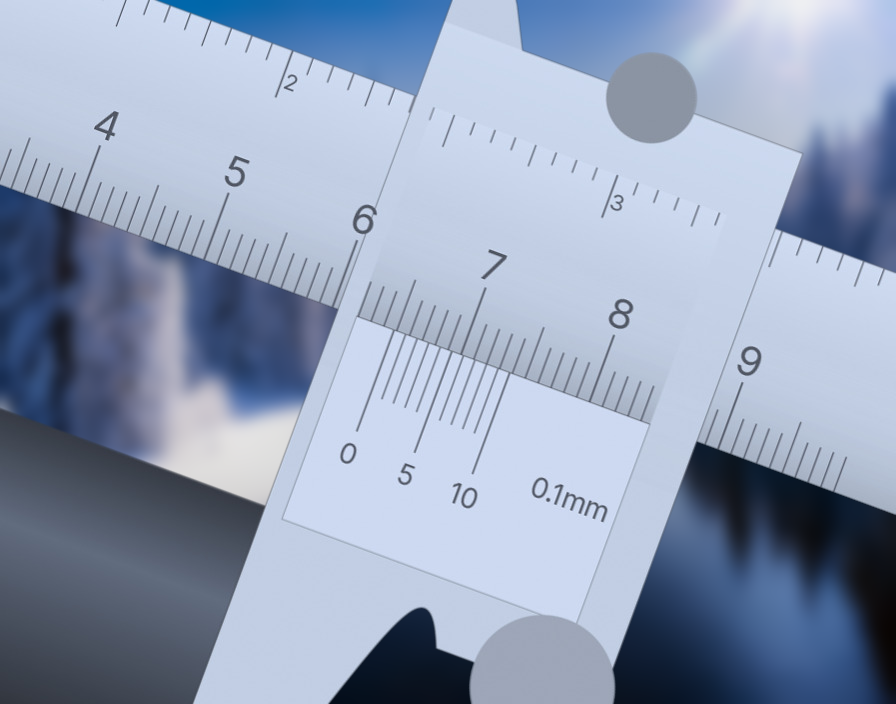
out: 64.8,mm
